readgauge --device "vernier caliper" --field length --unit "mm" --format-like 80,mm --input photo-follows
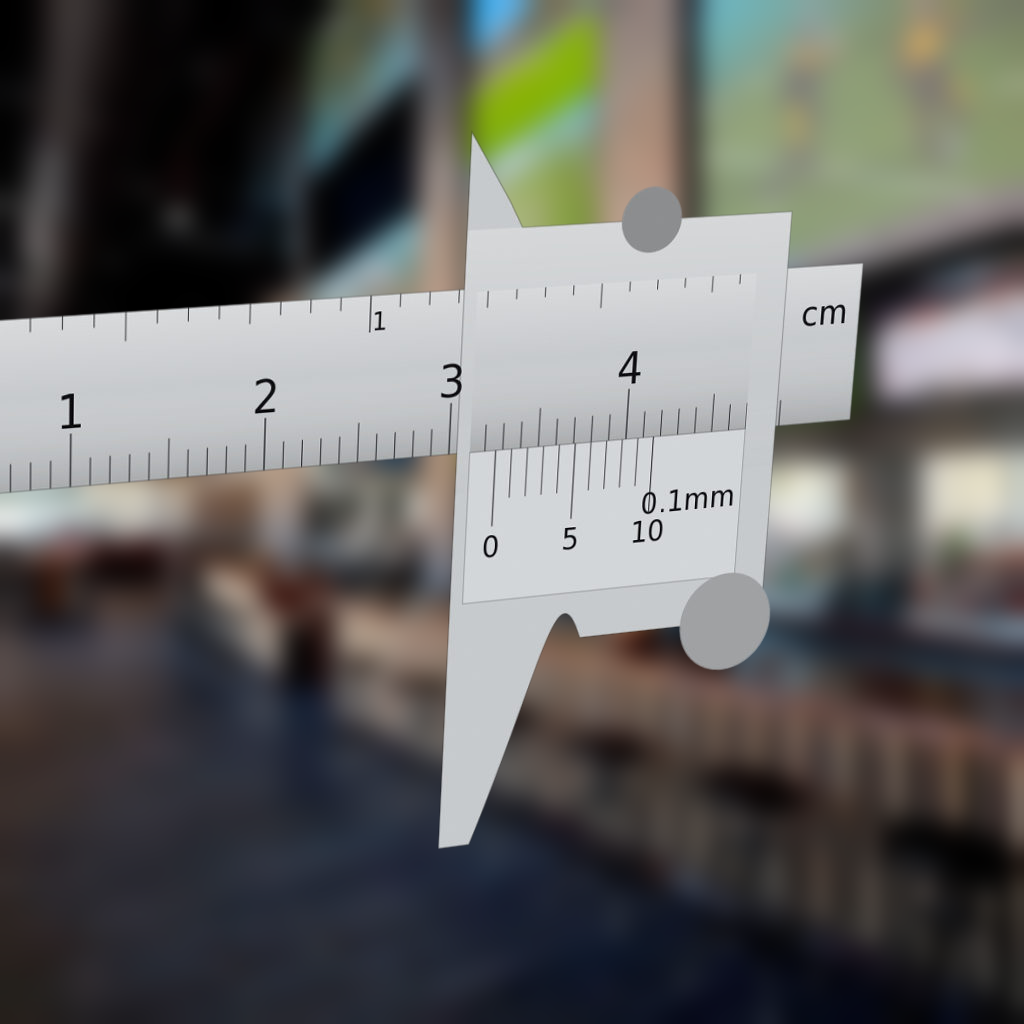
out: 32.6,mm
